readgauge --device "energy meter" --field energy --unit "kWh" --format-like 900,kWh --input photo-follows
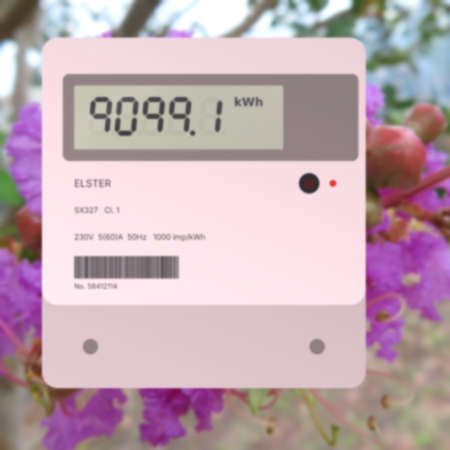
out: 9099.1,kWh
